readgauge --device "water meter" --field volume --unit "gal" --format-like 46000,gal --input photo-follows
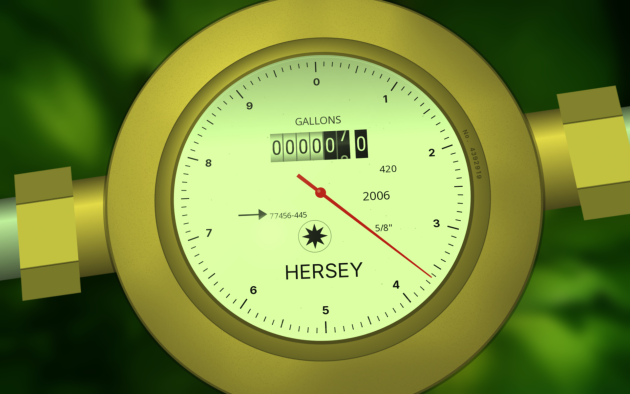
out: 73.6,gal
